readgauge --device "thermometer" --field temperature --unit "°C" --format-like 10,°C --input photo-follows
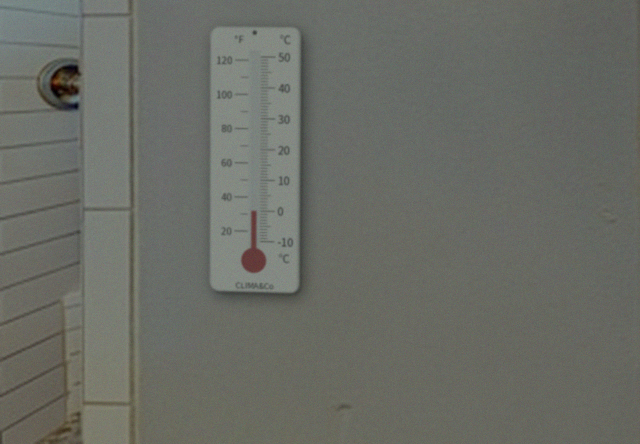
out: 0,°C
